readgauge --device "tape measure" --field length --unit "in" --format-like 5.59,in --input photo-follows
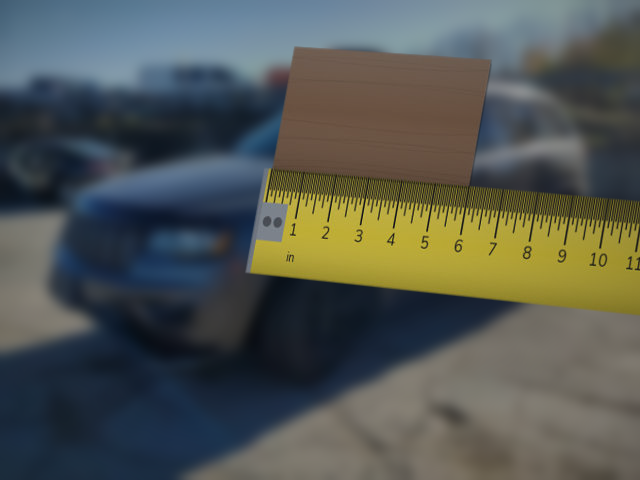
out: 6,in
